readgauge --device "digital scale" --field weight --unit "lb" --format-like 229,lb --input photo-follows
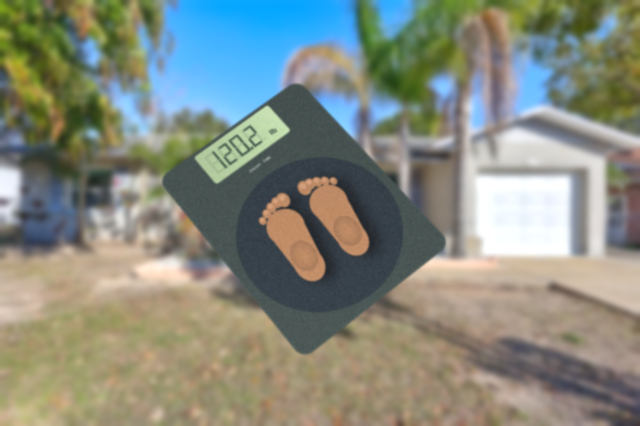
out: 120.2,lb
